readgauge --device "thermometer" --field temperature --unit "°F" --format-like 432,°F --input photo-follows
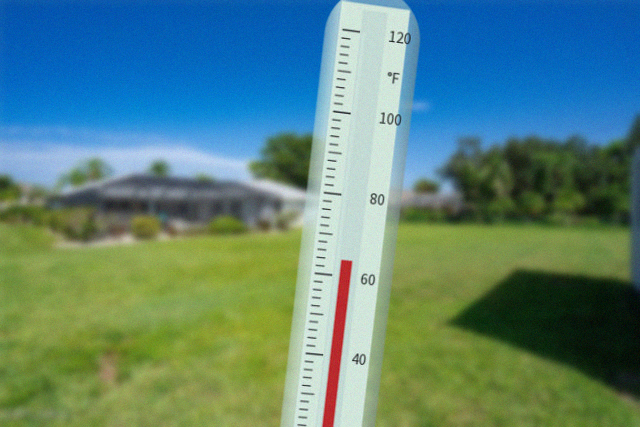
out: 64,°F
